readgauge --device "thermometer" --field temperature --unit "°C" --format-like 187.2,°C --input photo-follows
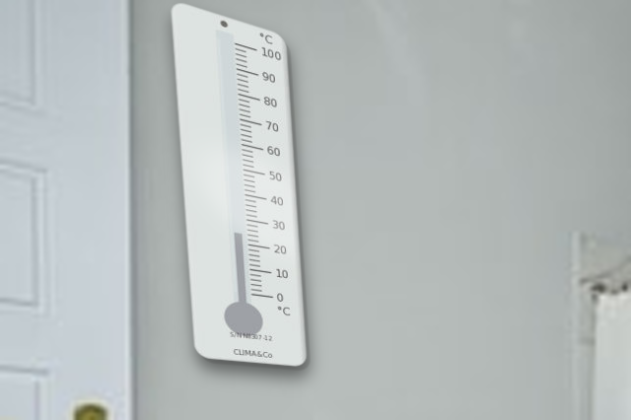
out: 24,°C
